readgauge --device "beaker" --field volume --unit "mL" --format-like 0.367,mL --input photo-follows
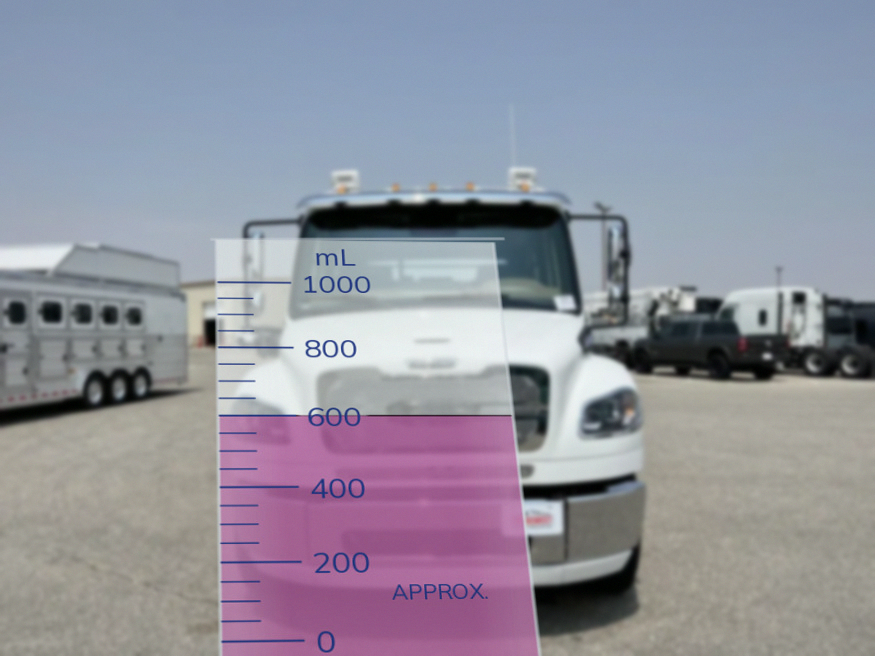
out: 600,mL
